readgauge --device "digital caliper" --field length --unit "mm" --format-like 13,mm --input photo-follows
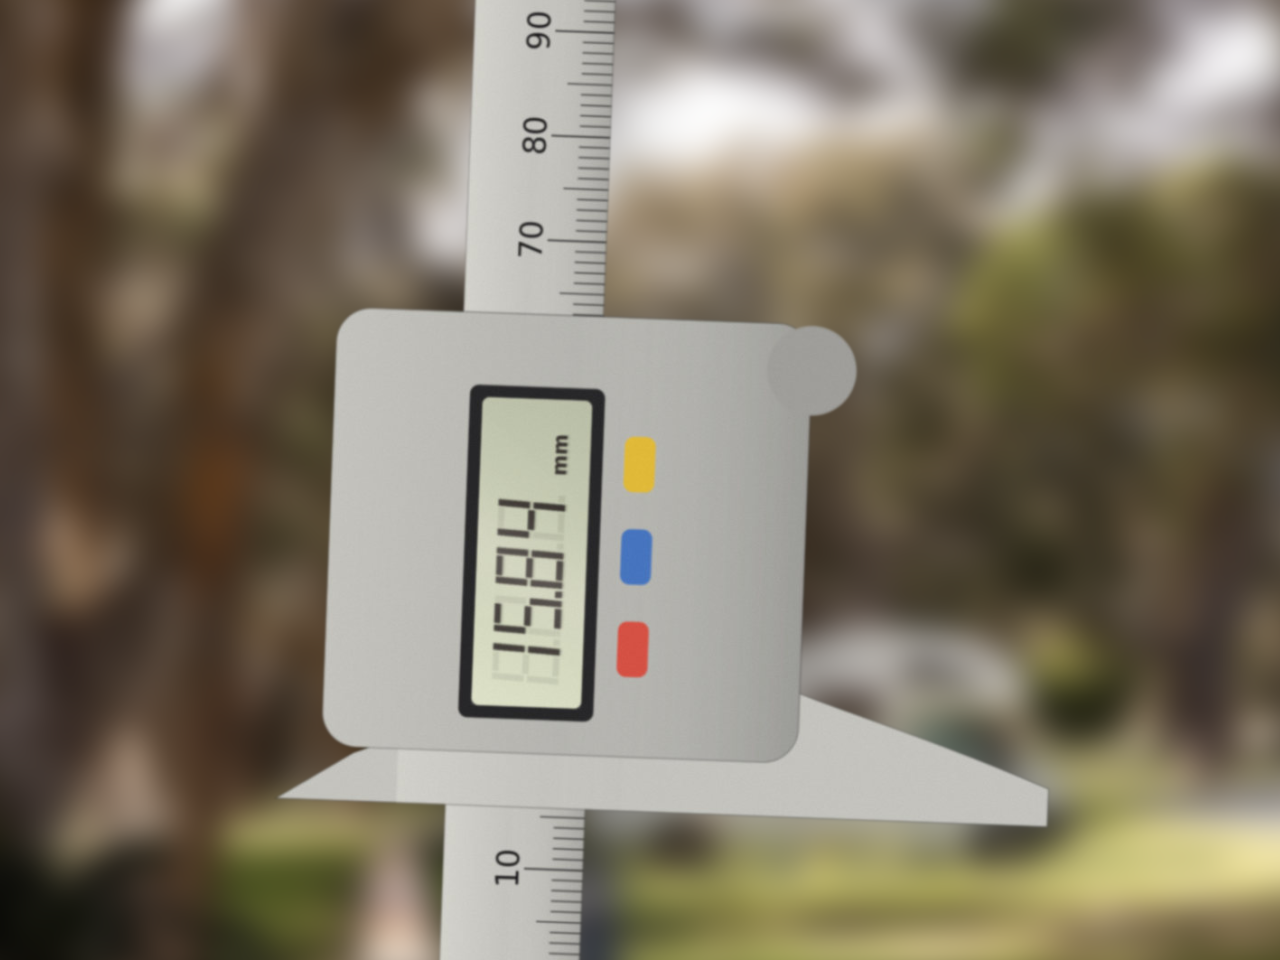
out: 15.84,mm
